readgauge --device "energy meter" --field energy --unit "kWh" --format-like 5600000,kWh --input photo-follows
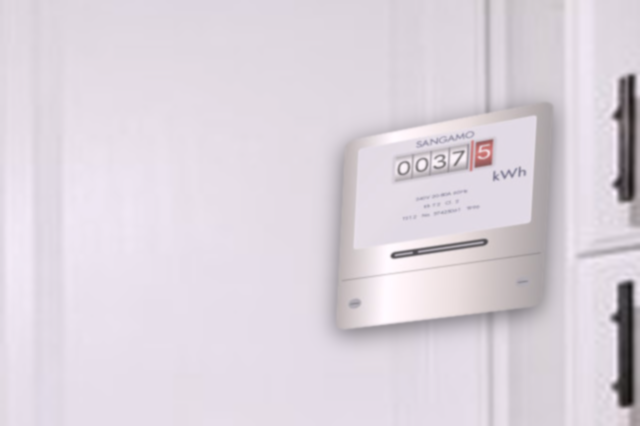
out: 37.5,kWh
